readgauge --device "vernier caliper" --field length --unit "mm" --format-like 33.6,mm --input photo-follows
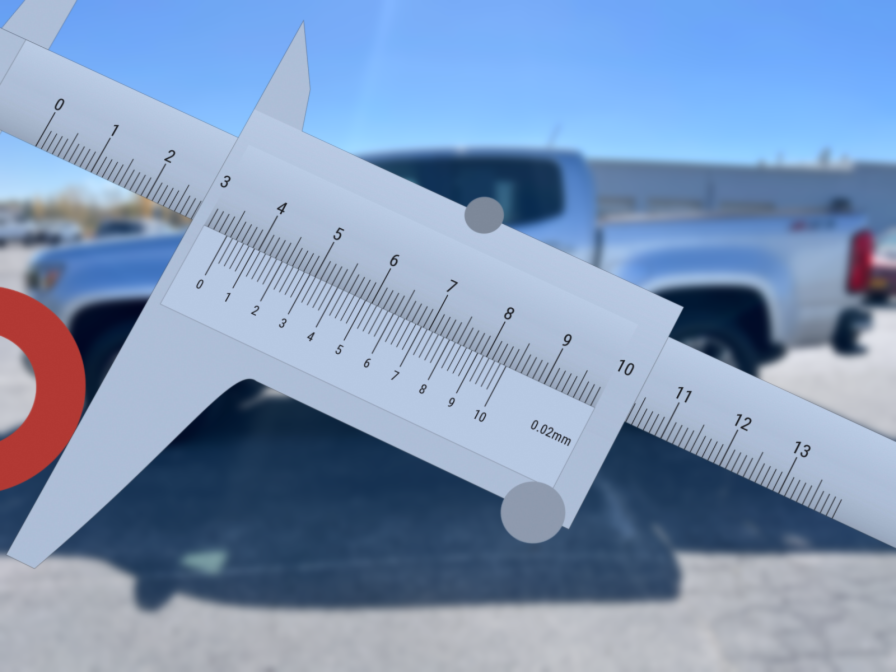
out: 34.4,mm
